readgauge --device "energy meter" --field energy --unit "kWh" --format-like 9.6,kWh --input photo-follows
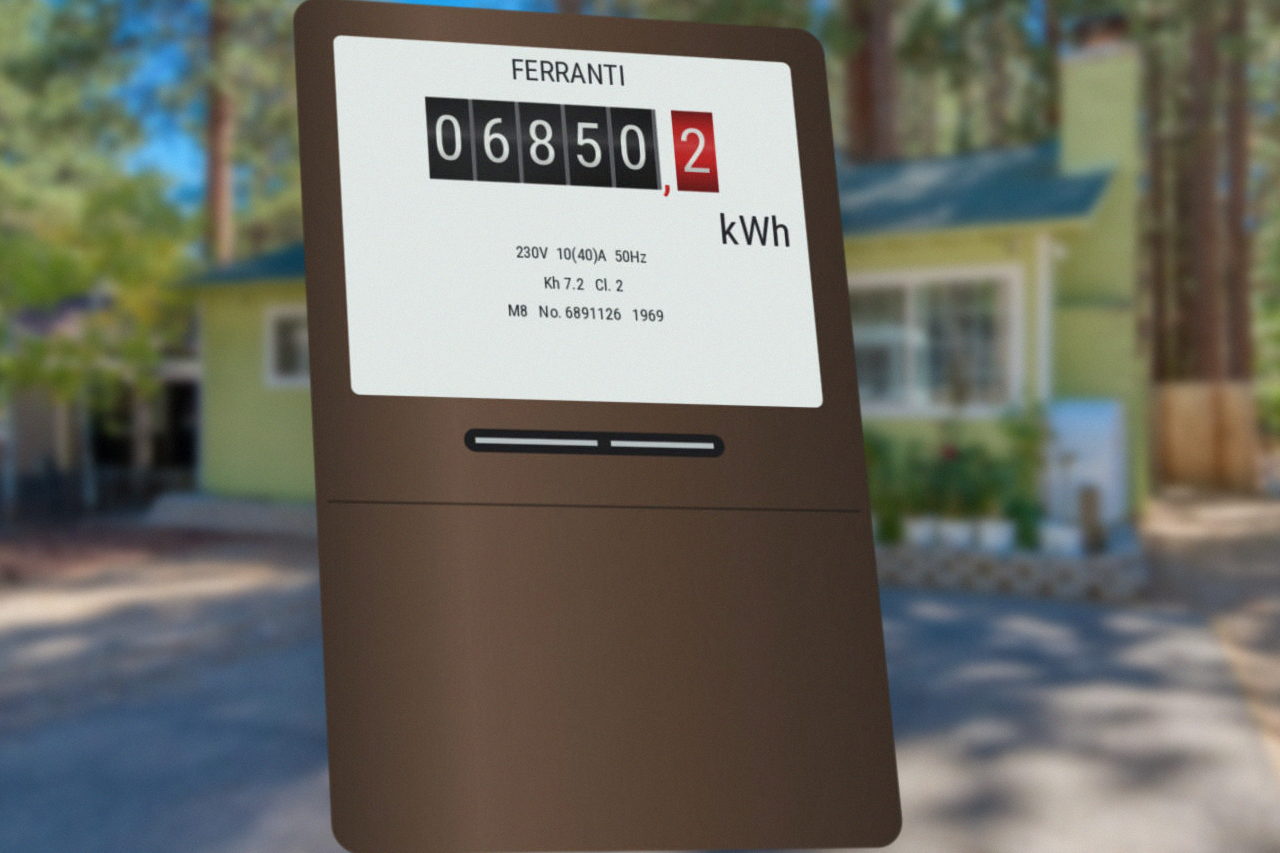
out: 6850.2,kWh
